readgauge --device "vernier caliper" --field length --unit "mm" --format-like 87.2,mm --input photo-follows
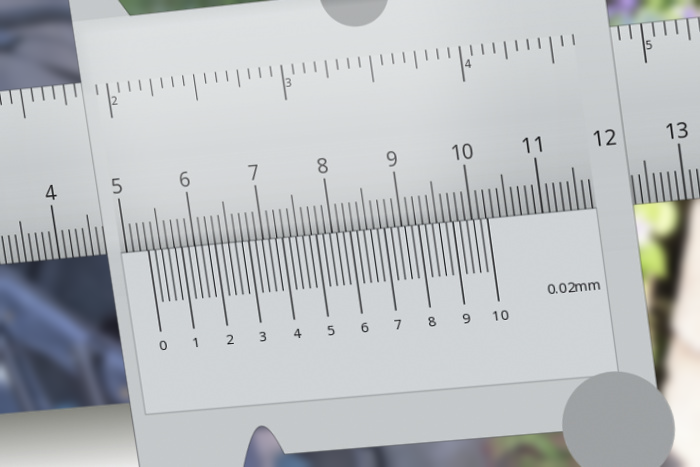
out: 53.2,mm
